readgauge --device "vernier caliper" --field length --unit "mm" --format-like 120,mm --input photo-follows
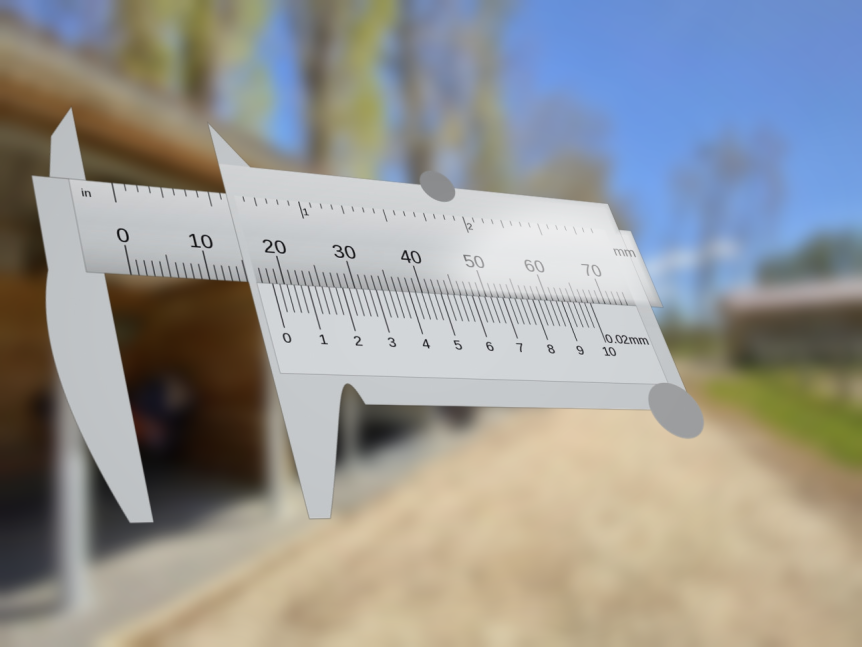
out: 18.4,mm
